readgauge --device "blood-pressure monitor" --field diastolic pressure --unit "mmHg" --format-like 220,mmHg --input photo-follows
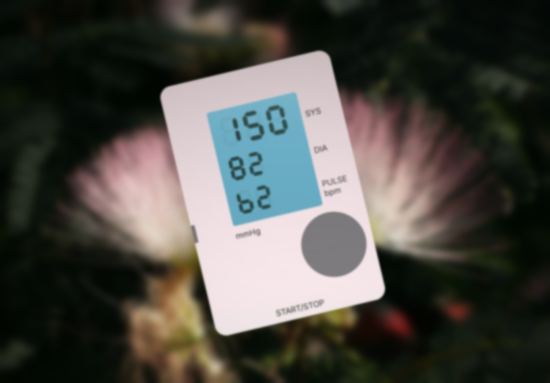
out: 82,mmHg
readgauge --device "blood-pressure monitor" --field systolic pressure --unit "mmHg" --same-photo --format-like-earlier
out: 150,mmHg
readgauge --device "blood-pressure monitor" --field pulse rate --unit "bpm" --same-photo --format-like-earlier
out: 62,bpm
